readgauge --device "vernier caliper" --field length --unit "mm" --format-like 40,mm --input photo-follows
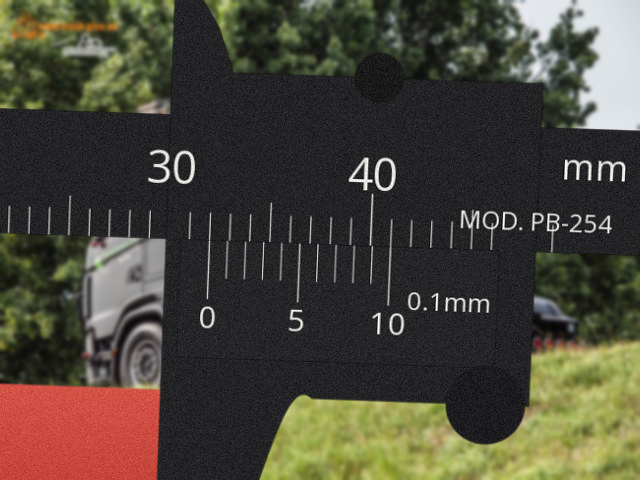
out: 32.0,mm
